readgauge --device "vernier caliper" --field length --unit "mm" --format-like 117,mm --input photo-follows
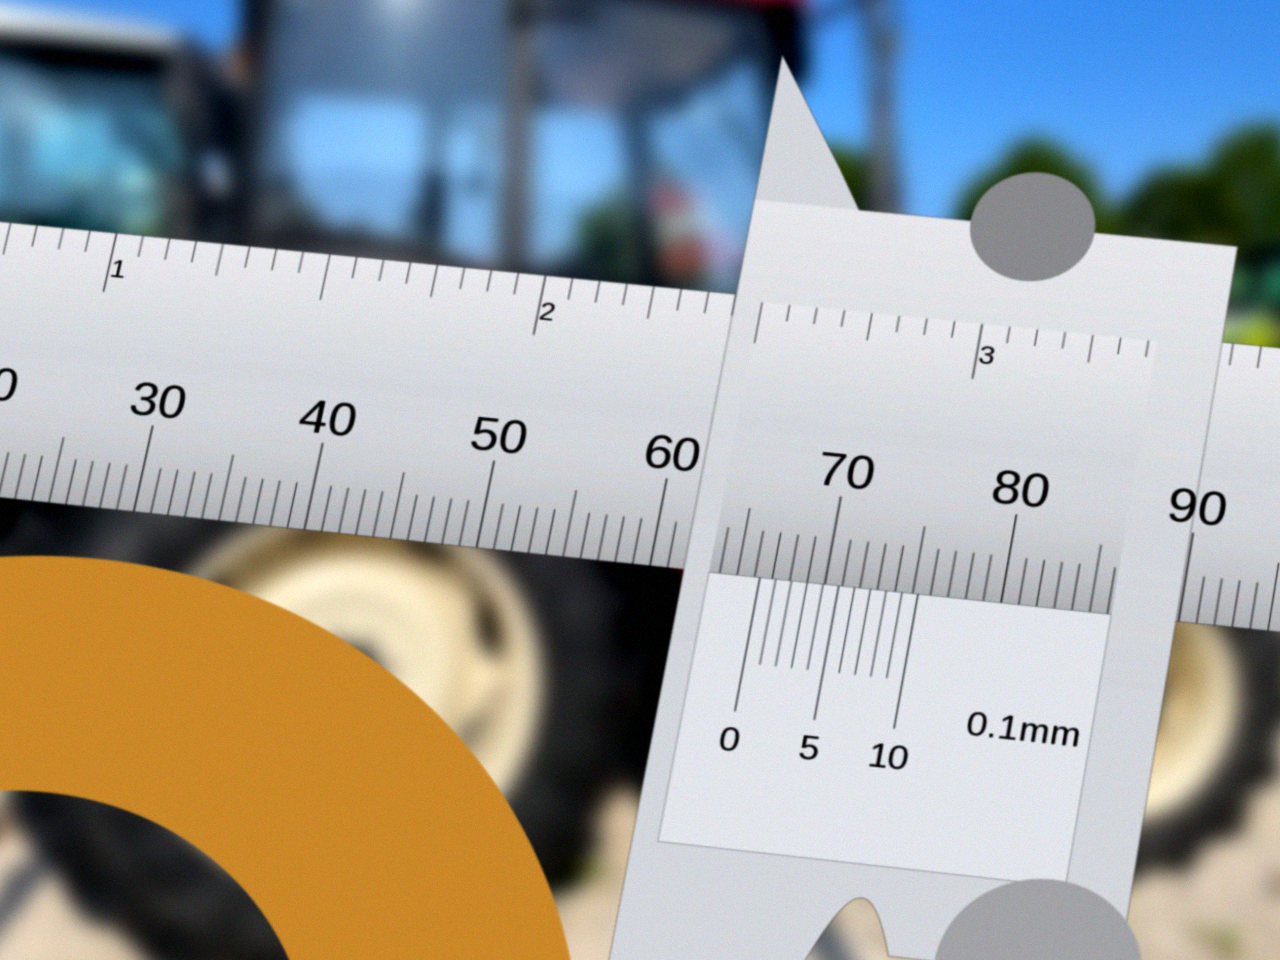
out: 66.3,mm
